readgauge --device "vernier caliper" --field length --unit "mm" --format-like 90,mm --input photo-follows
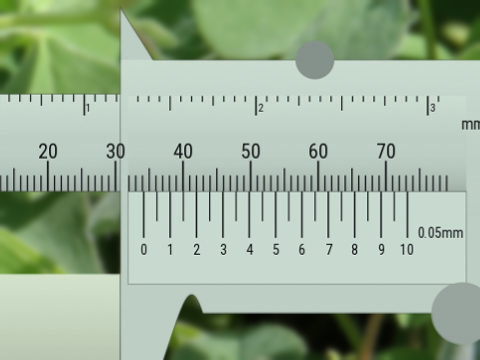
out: 34.2,mm
